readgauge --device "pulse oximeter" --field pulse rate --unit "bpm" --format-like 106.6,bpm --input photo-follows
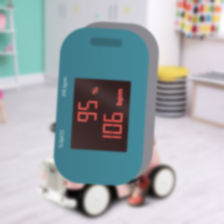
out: 106,bpm
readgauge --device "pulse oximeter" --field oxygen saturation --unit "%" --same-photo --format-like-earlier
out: 95,%
